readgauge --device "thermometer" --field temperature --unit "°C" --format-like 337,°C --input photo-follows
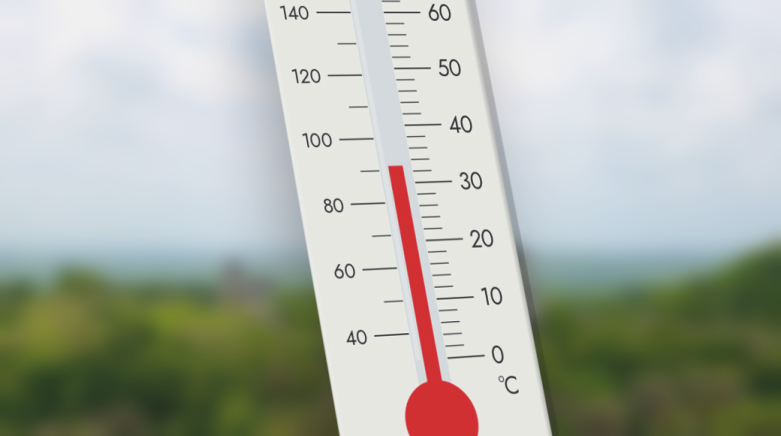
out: 33,°C
